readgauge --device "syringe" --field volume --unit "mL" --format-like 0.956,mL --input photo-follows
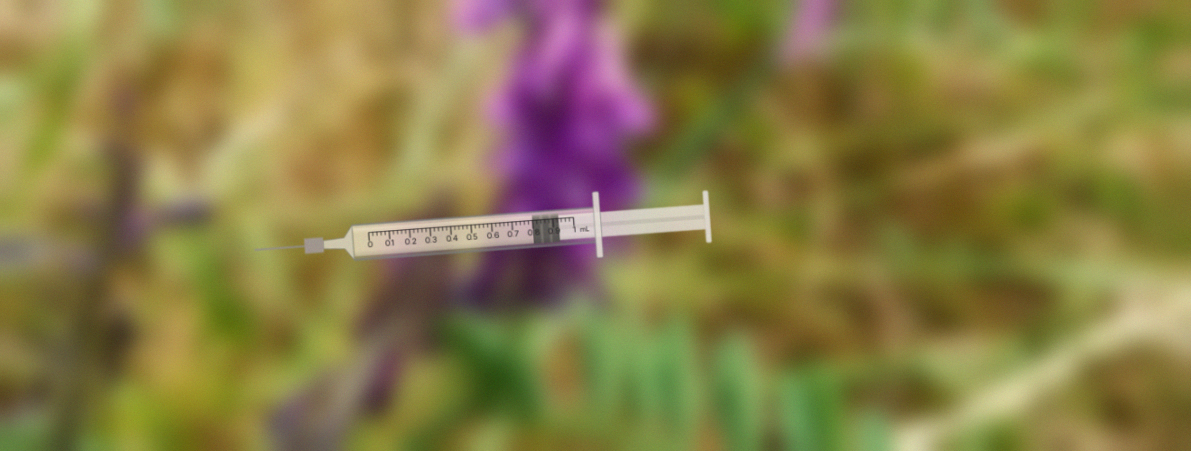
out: 0.8,mL
